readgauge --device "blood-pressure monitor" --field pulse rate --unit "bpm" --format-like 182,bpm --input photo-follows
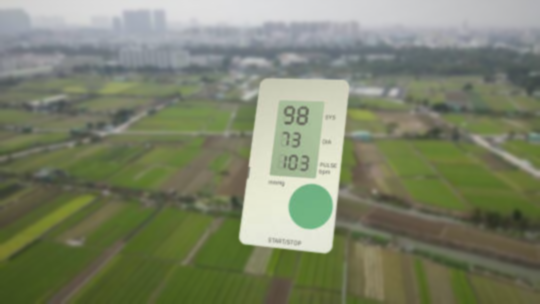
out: 103,bpm
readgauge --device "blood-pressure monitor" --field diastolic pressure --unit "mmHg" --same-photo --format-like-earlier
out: 73,mmHg
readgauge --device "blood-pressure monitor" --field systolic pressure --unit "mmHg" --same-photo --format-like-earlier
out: 98,mmHg
